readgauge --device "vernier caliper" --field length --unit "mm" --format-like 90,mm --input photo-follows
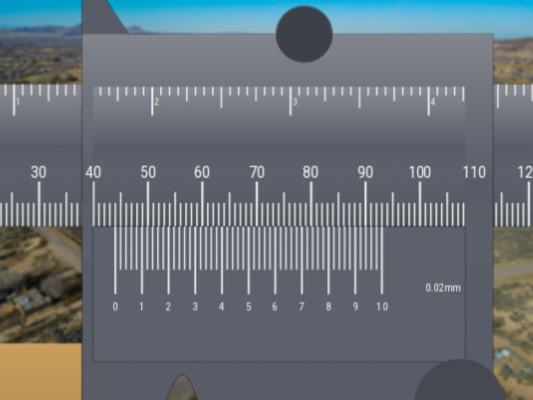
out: 44.0,mm
